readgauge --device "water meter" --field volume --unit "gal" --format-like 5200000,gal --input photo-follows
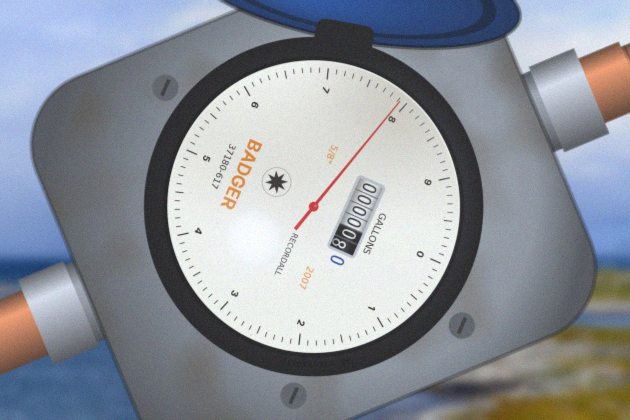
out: 77.9,gal
